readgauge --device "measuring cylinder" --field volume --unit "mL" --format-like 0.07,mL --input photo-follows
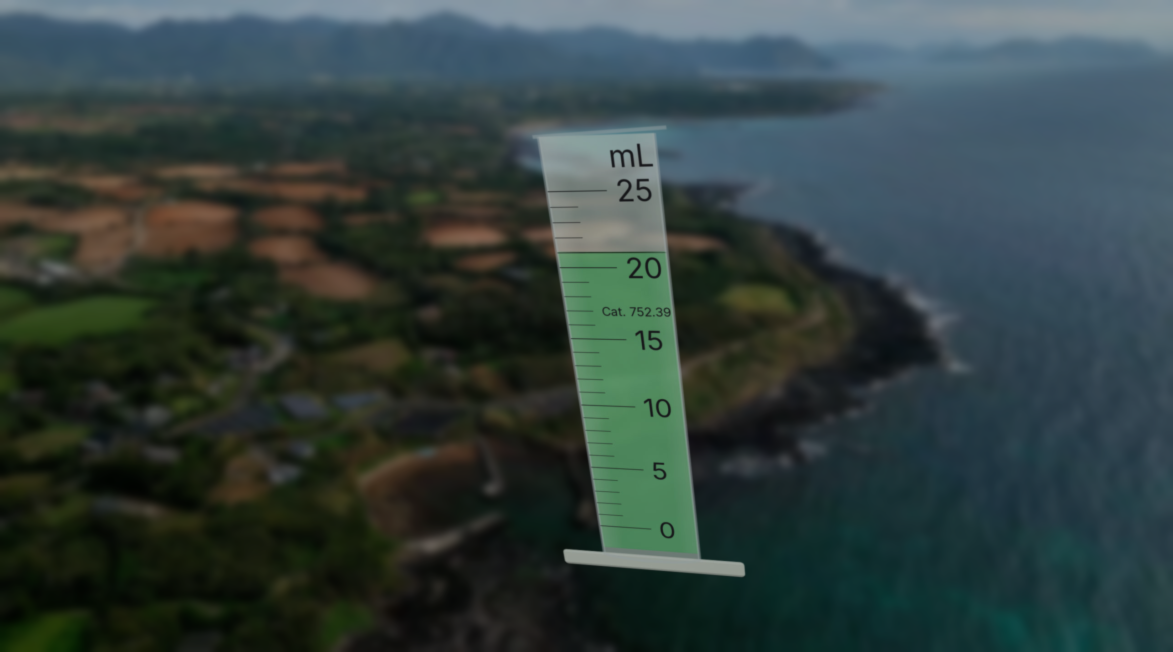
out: 21,mL
